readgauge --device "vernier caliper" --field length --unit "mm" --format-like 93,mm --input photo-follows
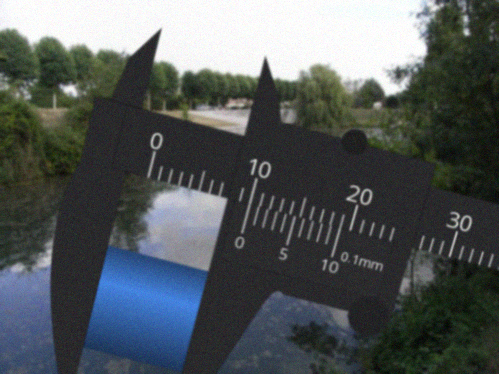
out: 10.0,mm
